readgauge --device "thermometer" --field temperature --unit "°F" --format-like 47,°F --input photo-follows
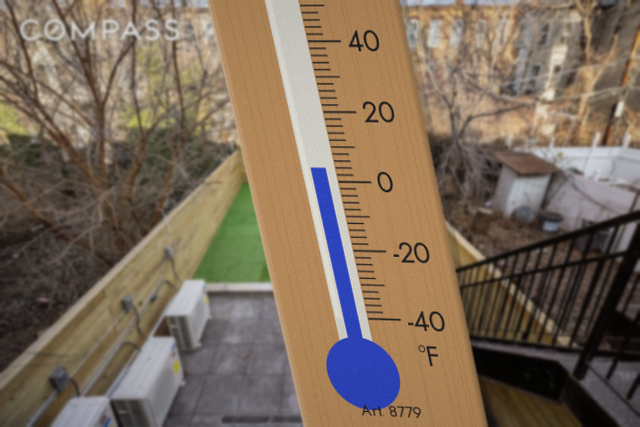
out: 4,°F
